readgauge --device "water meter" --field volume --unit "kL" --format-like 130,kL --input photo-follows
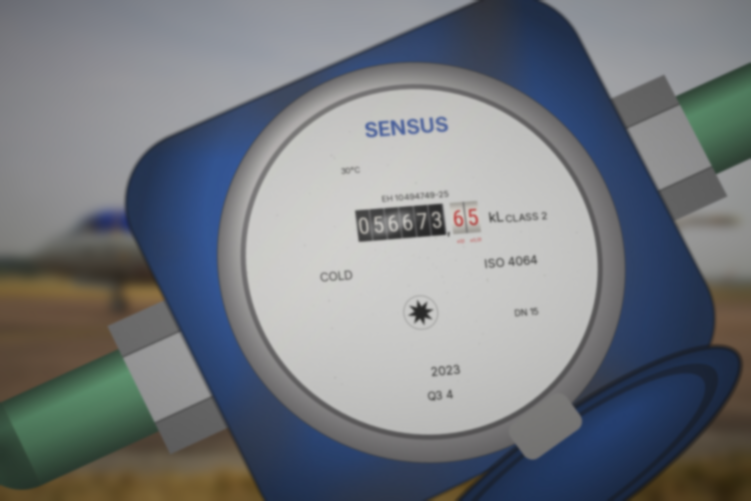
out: 56673.65,kL
